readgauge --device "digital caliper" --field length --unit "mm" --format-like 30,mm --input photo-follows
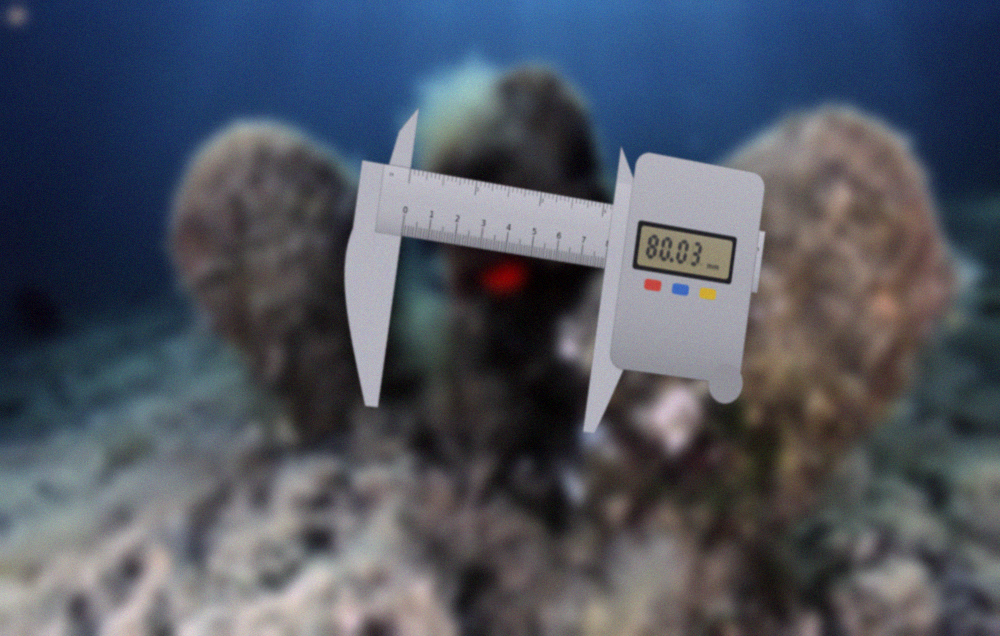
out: 80.03,mm
